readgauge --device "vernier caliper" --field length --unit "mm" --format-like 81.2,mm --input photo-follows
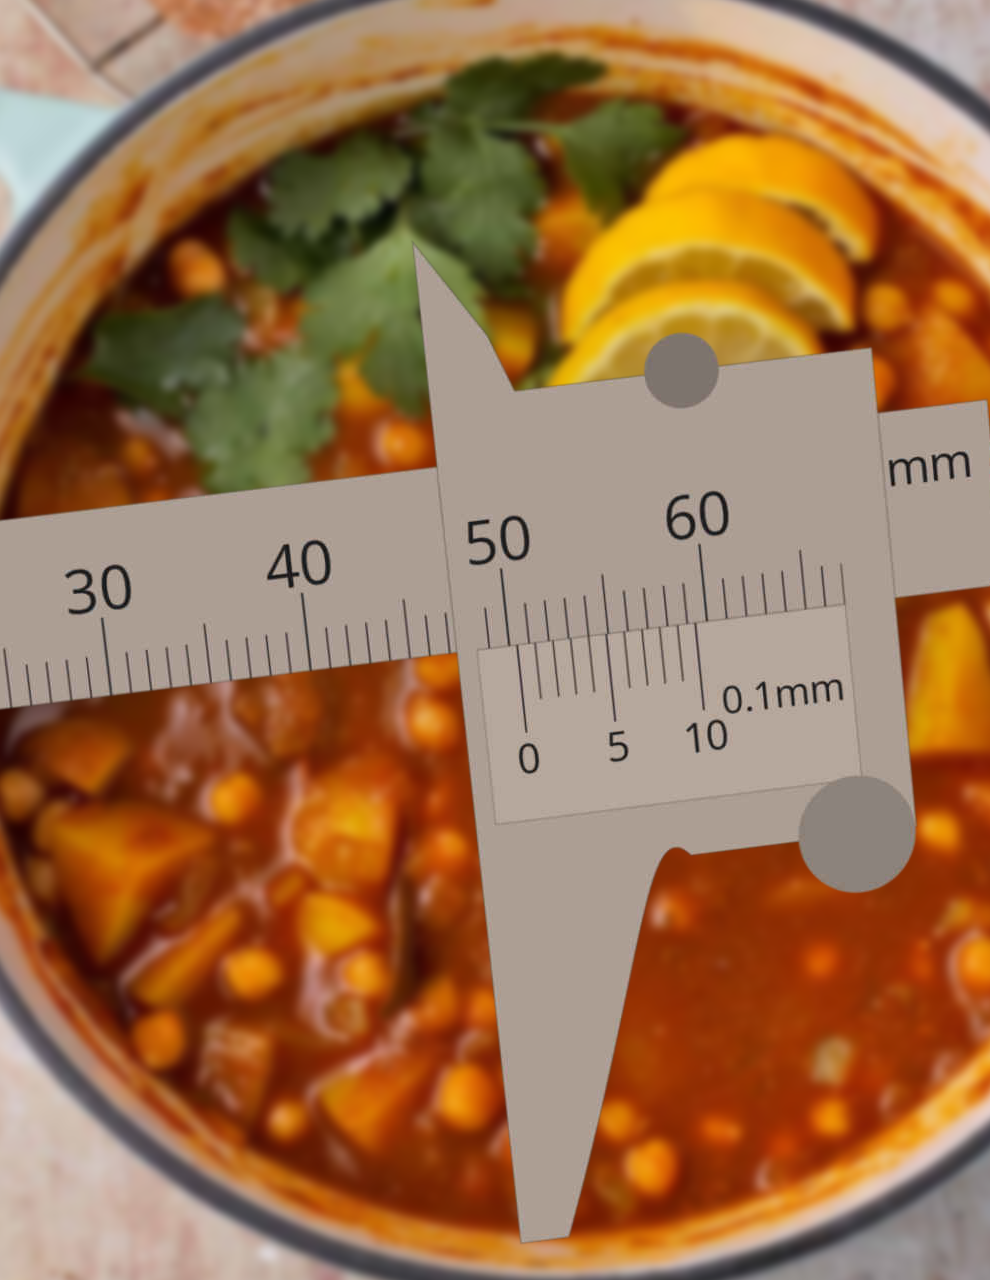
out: 50.4,mm
